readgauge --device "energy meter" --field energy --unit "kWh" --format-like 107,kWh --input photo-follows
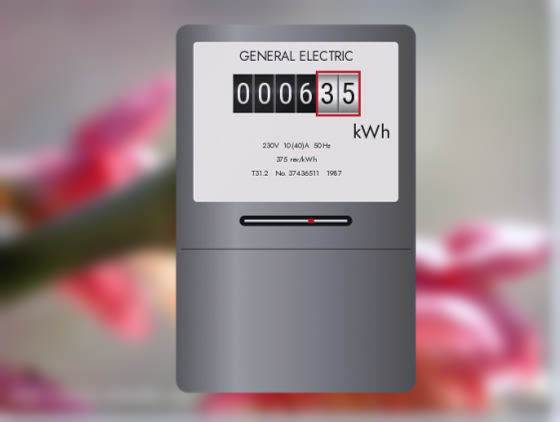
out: 6.35,kWh
